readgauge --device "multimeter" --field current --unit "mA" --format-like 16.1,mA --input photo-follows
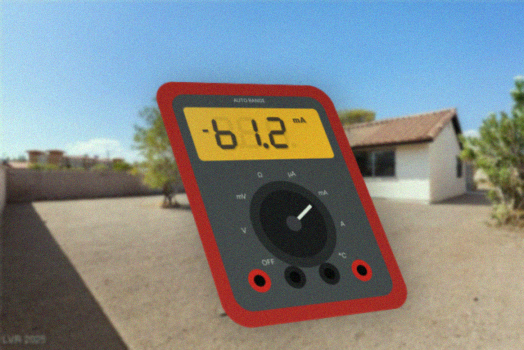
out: -61.2,mA
